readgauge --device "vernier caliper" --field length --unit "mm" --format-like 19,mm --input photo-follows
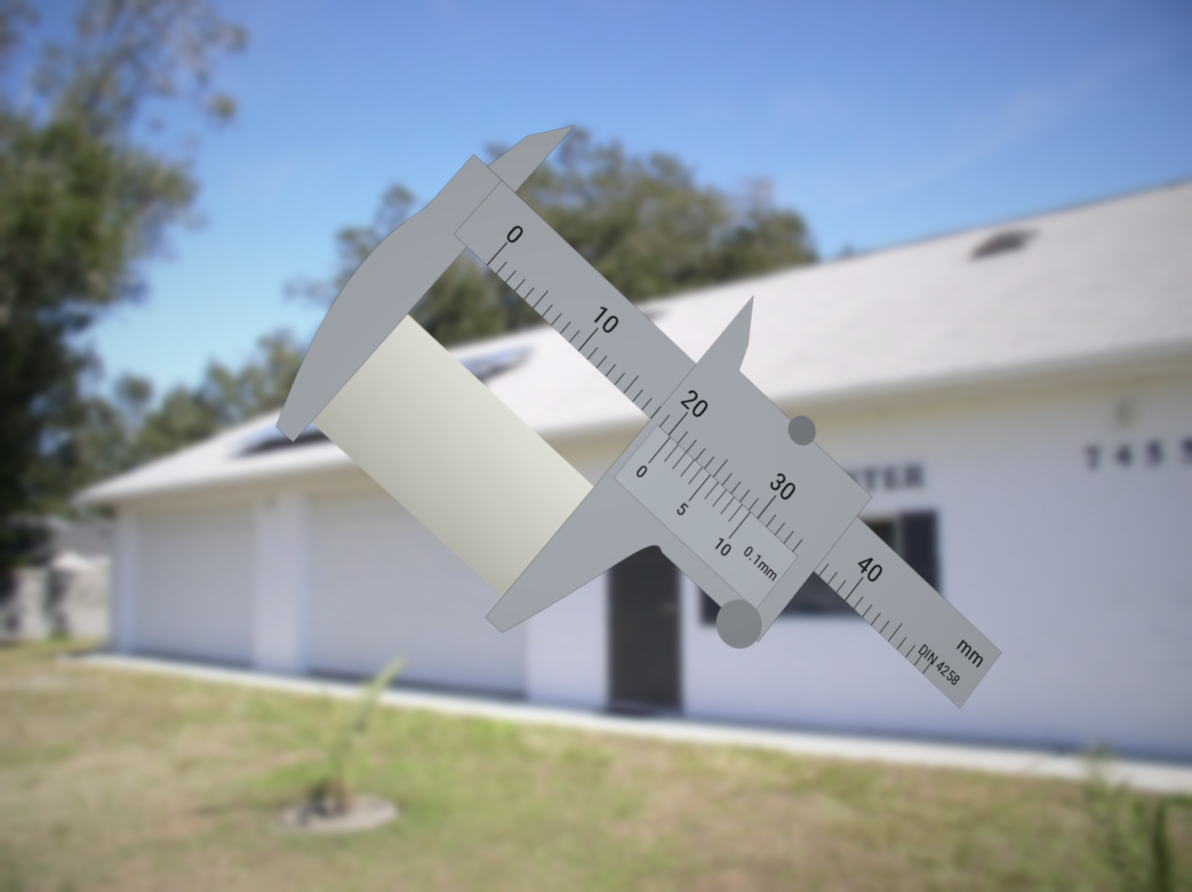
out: 20.2,mm
